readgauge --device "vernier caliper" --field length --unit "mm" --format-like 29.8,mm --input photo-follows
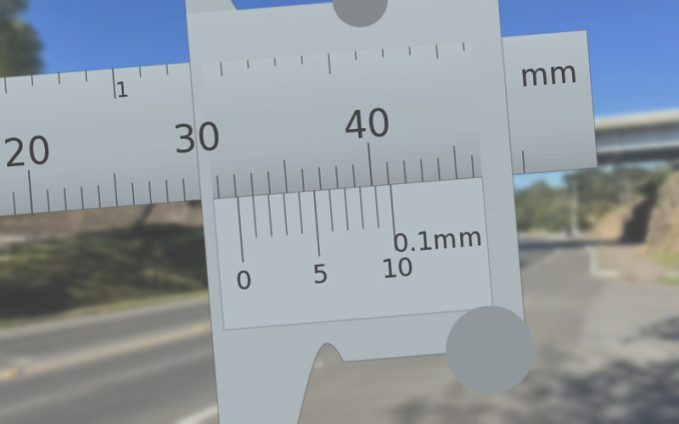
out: 32.1,mm
